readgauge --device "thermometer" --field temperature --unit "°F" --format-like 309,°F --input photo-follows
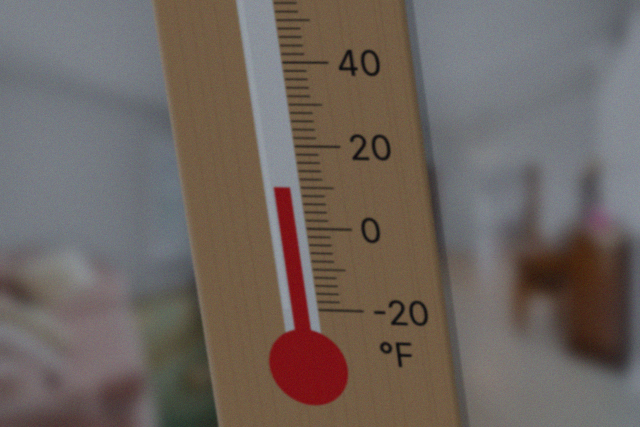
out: 10,°F
